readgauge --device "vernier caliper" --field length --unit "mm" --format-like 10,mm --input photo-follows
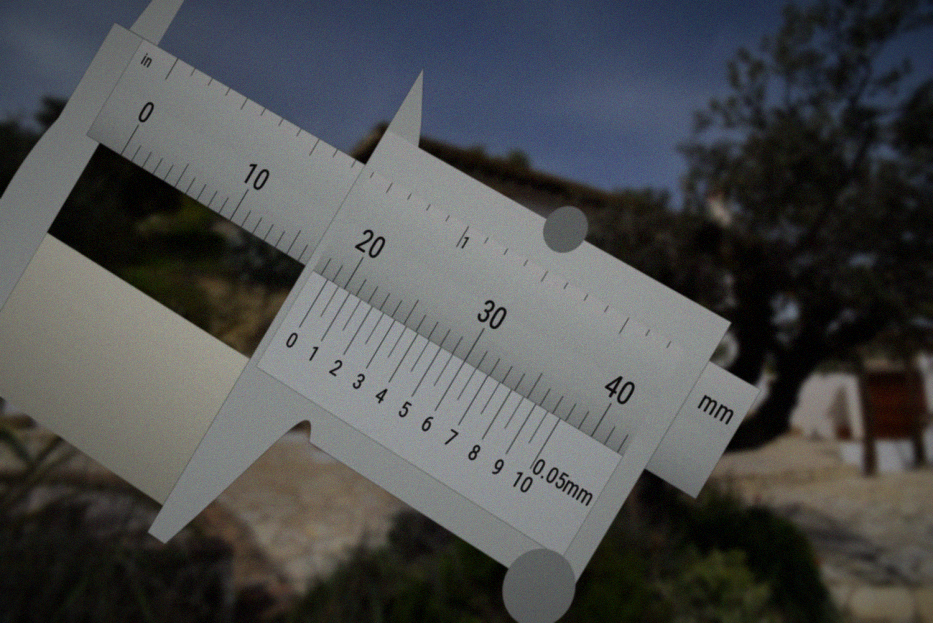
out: 18.6,mm
